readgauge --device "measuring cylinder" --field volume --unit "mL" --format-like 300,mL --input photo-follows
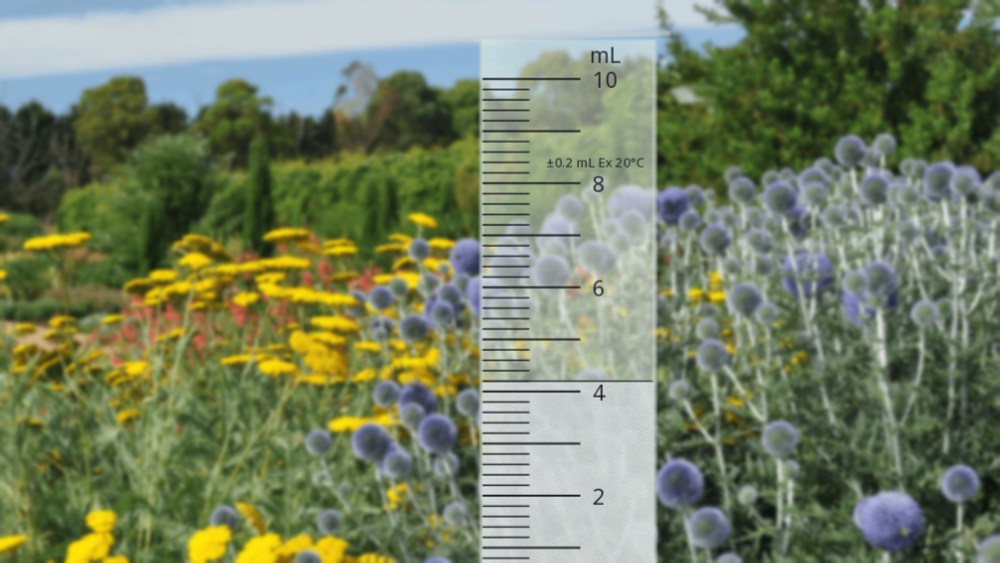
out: 4.2,mL
